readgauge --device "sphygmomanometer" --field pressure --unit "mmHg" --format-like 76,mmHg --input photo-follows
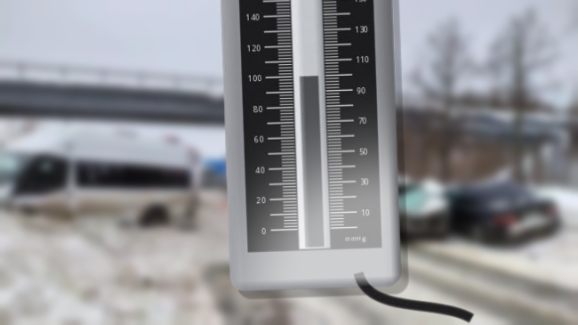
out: 100,mmHg
